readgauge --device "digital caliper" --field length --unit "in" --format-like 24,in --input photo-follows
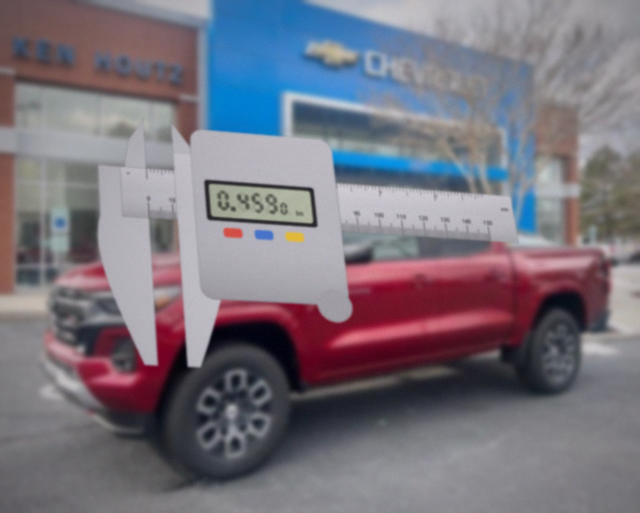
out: 0.4590,in
